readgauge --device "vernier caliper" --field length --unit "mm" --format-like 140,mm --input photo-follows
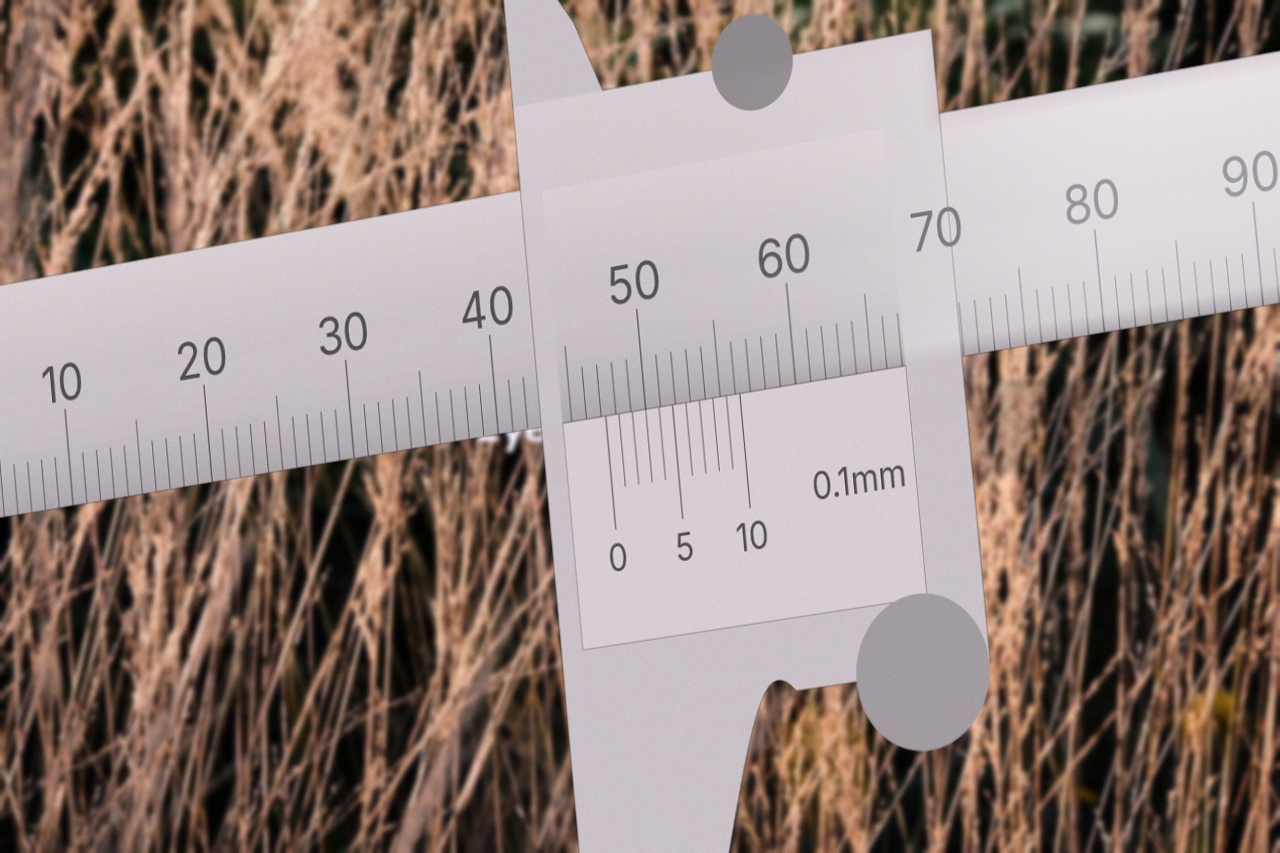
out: 47.3,mm
